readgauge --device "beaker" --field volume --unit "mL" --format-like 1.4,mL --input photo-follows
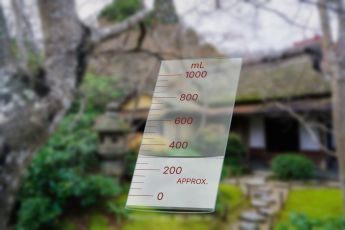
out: 300,mL
